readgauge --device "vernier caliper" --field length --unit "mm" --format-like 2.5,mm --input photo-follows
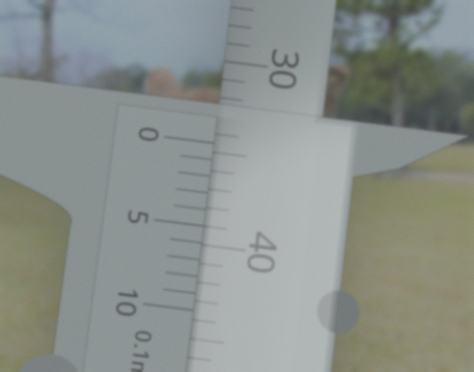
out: 34.5,mm
